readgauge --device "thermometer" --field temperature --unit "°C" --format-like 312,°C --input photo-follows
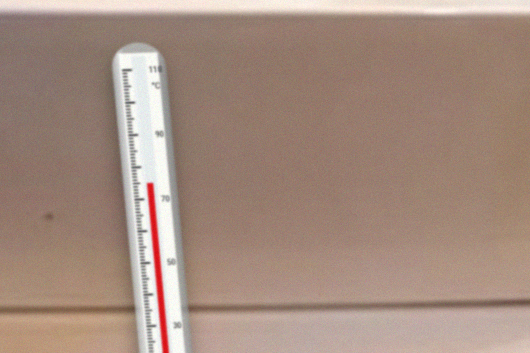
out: 75,°C
